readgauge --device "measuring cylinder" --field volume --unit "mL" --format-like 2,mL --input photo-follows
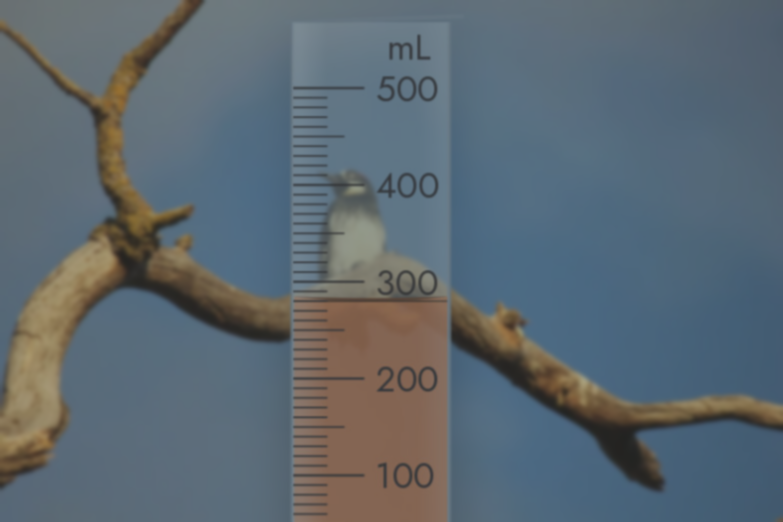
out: 280,mL
